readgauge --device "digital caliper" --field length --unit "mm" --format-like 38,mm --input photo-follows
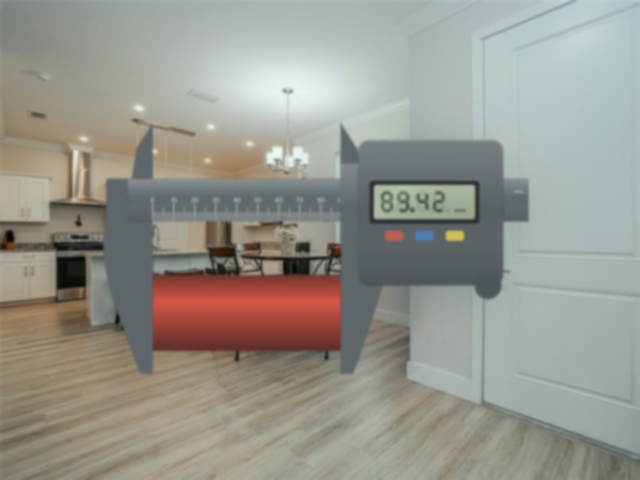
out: 89.42,mm
